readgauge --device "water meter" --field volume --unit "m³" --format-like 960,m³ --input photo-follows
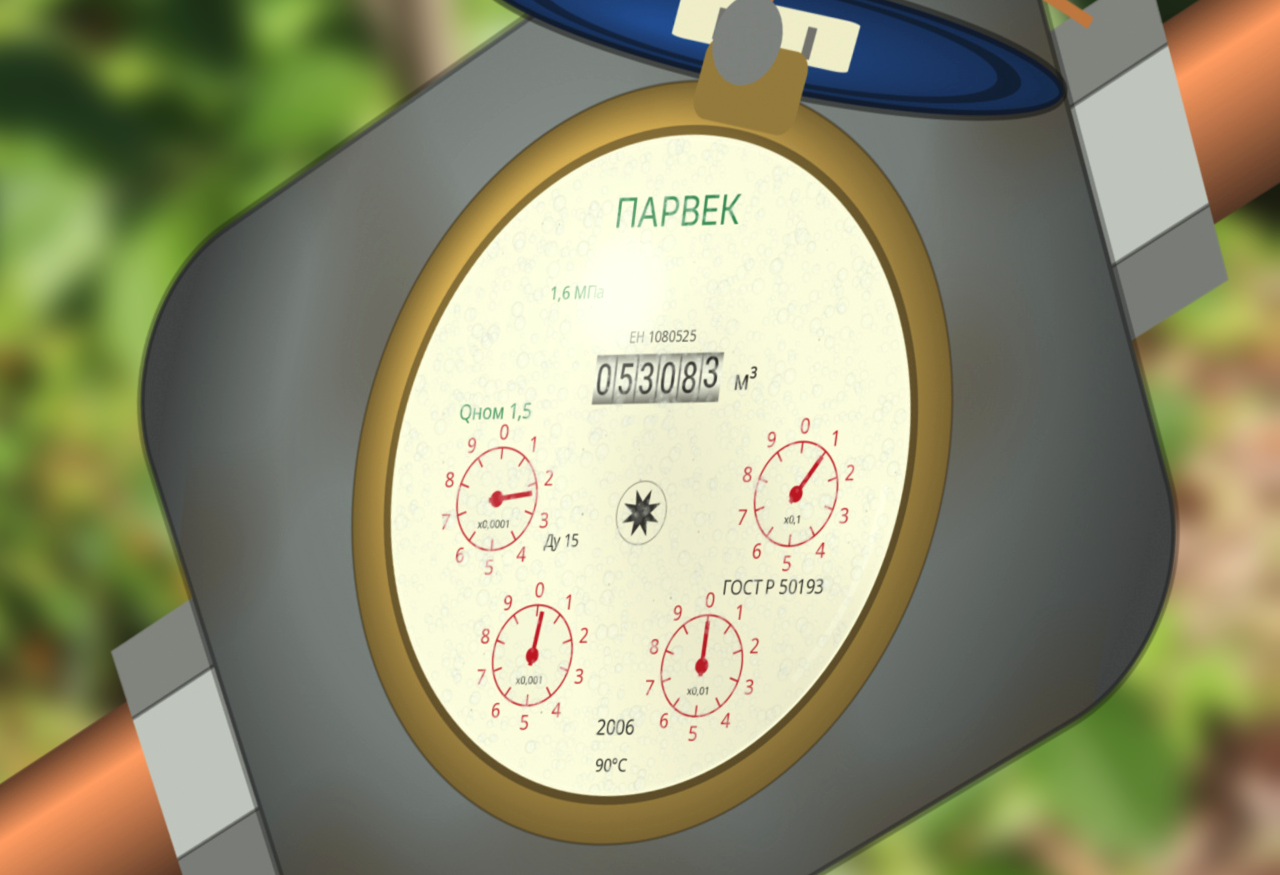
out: 53083.1002,m³
